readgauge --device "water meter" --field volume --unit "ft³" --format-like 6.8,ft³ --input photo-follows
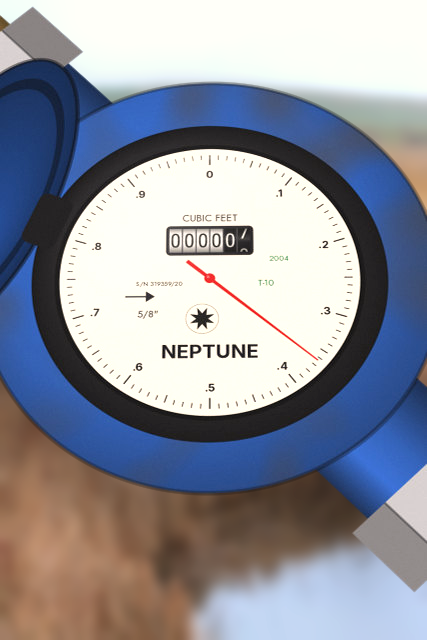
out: 7.36,ft³
